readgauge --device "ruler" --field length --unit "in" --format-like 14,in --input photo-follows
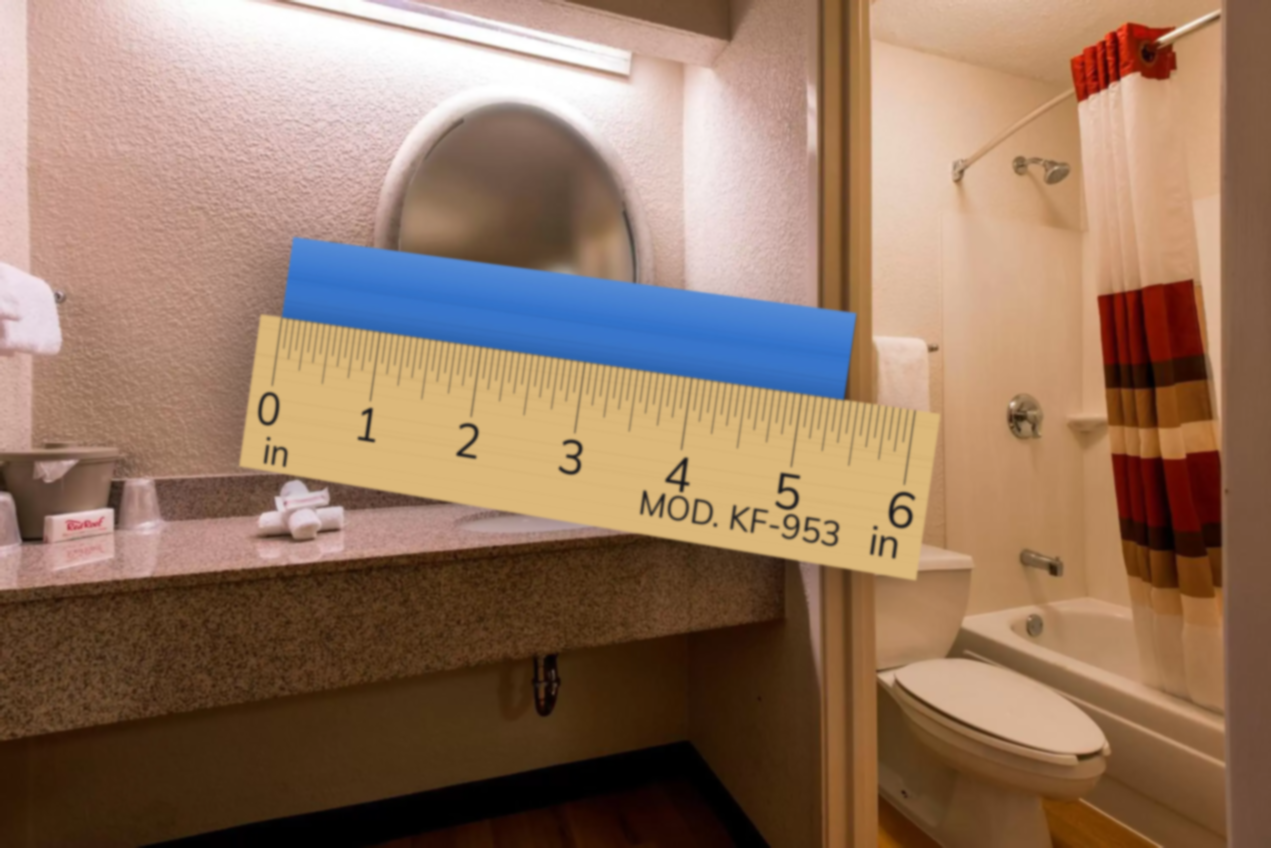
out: 5.375,in
